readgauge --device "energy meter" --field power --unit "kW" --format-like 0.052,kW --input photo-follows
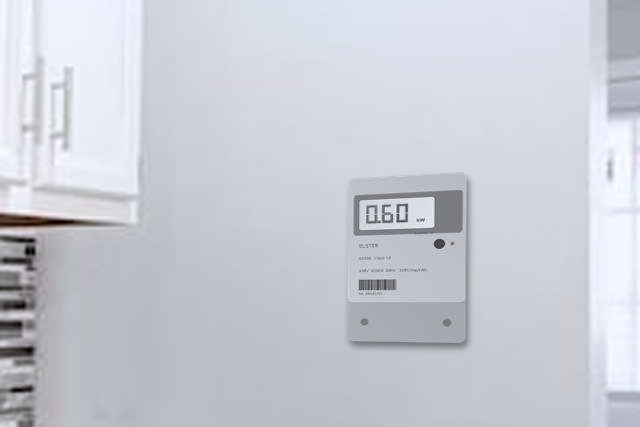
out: 0.60,kW
